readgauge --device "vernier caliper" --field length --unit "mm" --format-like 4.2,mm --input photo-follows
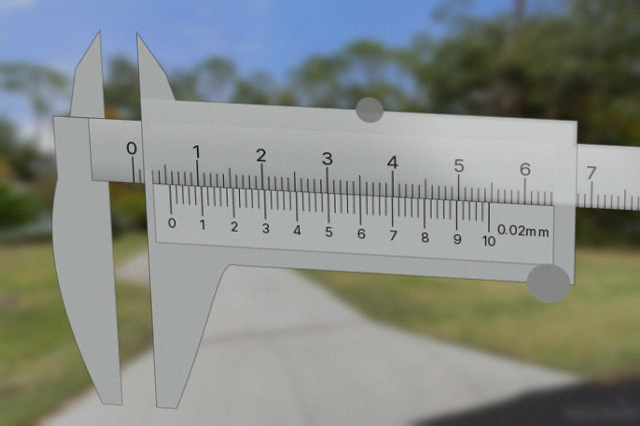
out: 5.6,mm
